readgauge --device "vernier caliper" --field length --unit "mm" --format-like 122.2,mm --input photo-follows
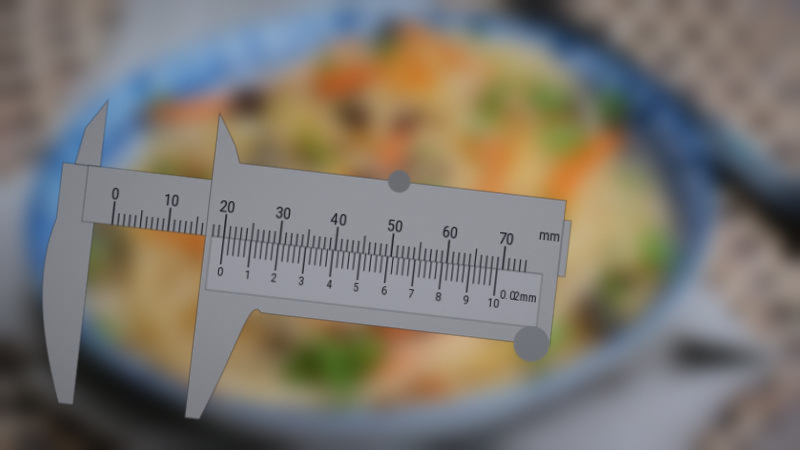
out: 20.0,mm
